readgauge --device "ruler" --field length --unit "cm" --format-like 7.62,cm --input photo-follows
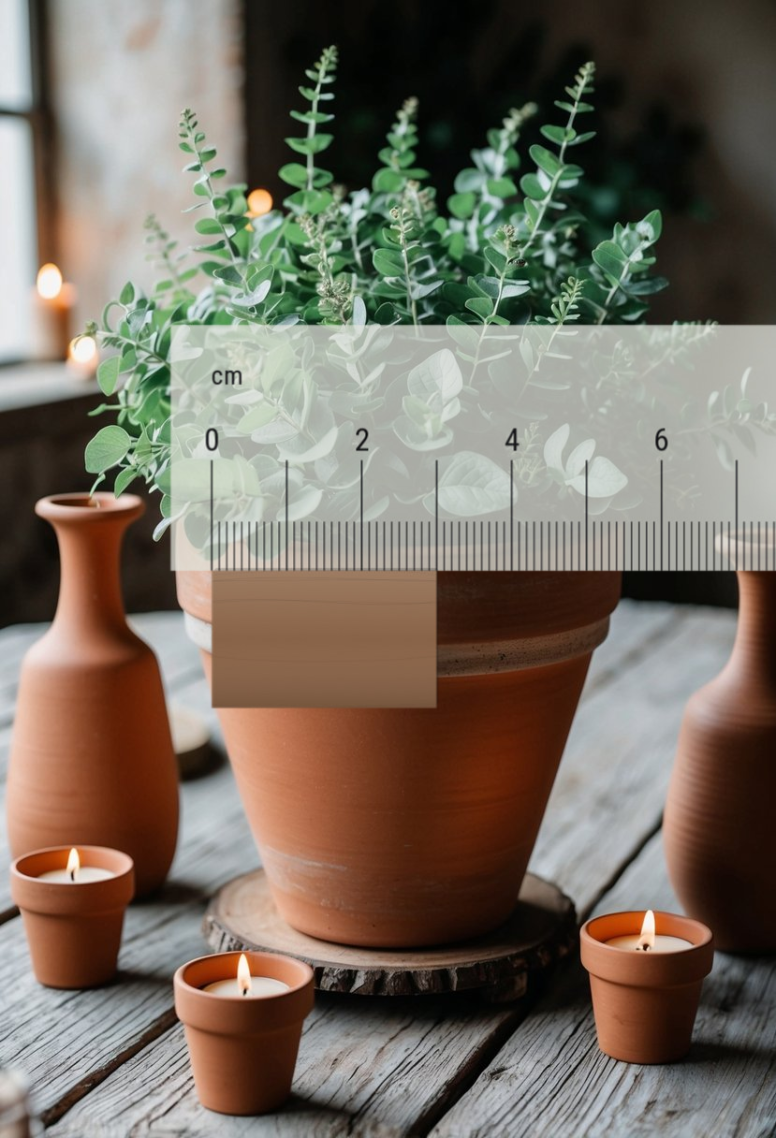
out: 3,cm
